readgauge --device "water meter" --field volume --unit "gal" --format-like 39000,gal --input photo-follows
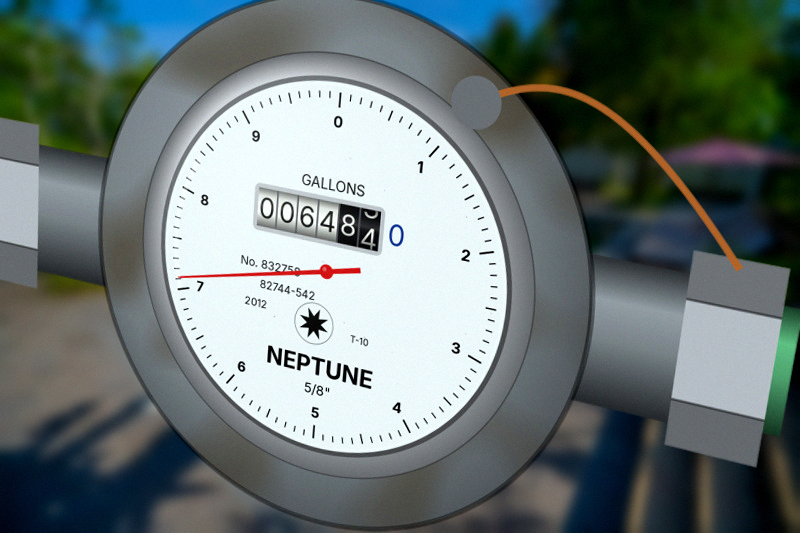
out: 64837.1,gal
